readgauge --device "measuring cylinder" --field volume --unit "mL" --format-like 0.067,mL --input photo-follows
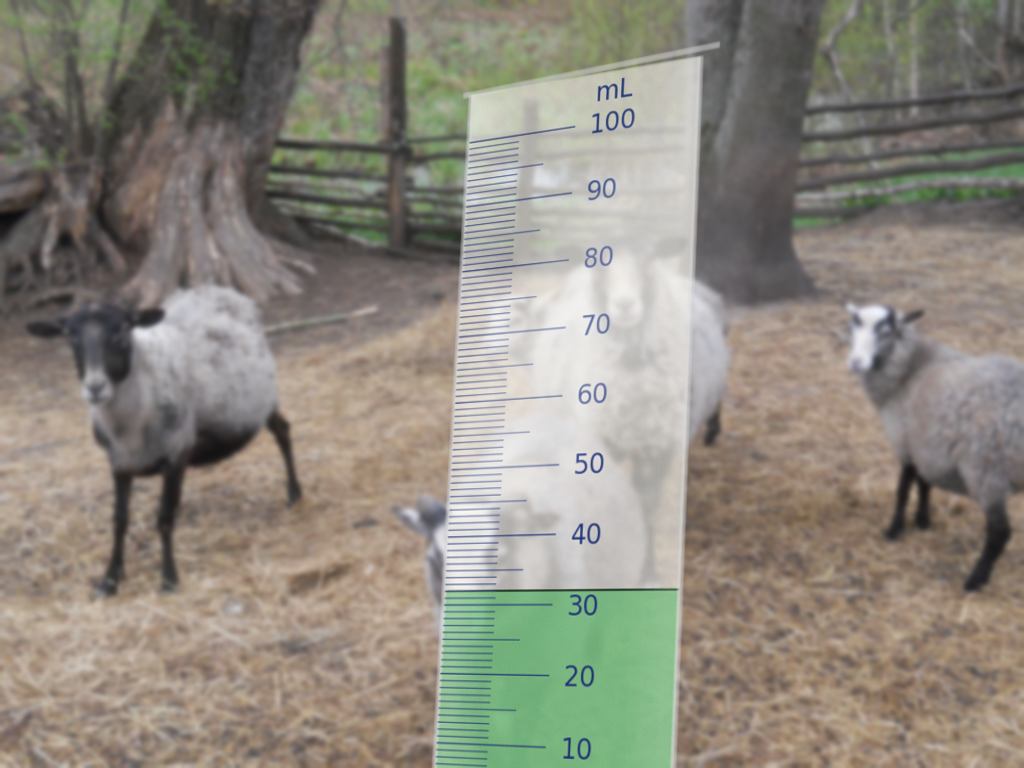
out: 32,mL
